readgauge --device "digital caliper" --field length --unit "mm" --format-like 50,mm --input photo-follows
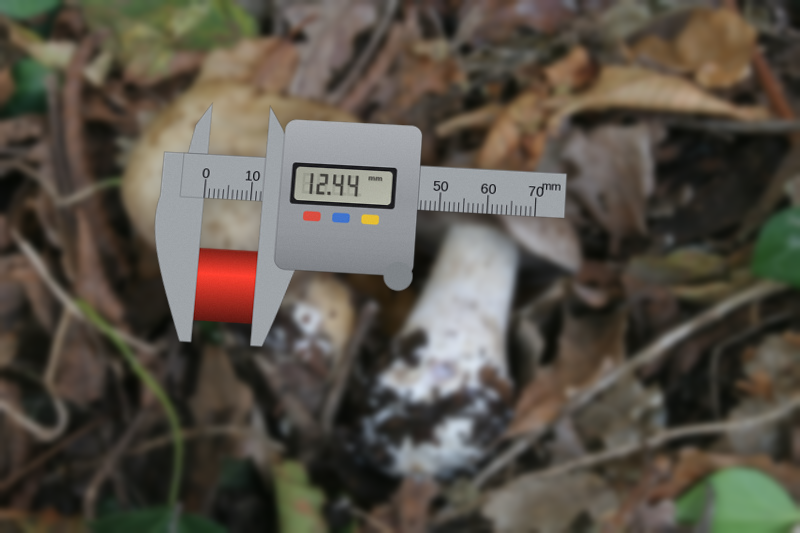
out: 12.44,mm
